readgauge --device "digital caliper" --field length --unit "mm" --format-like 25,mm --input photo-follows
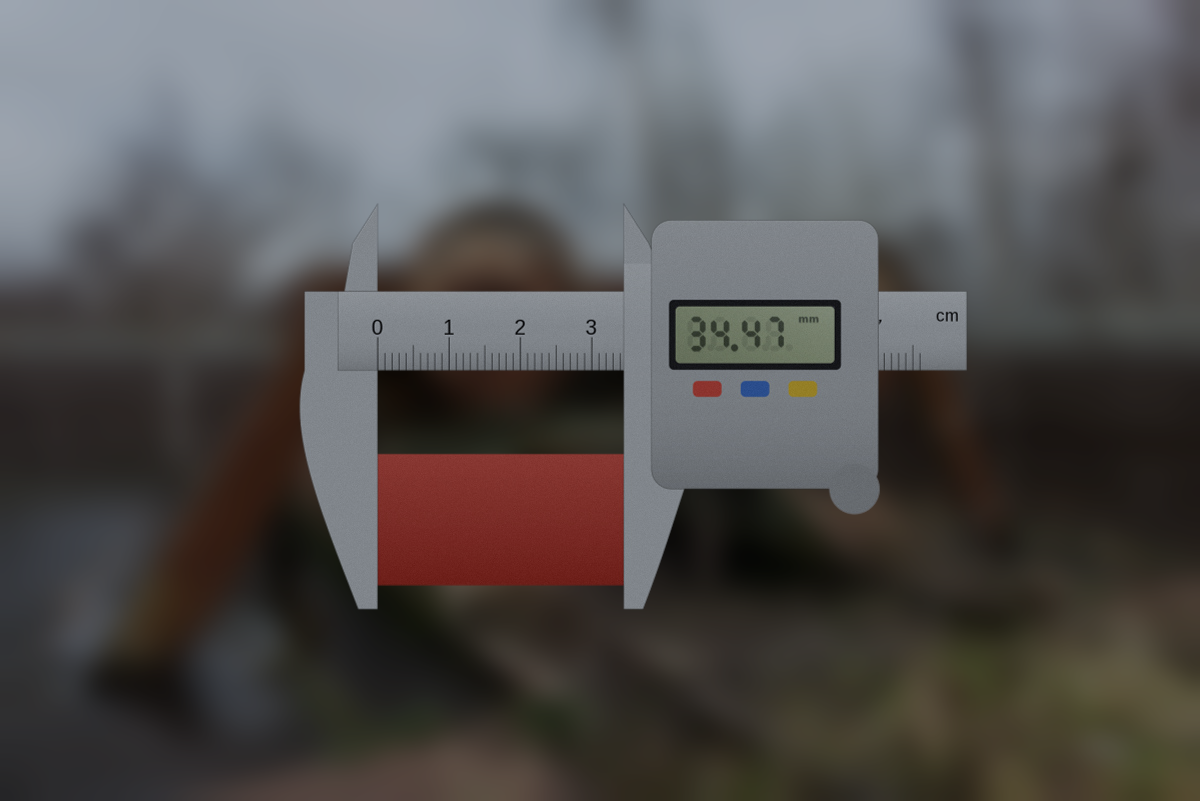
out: 34.47,mm
